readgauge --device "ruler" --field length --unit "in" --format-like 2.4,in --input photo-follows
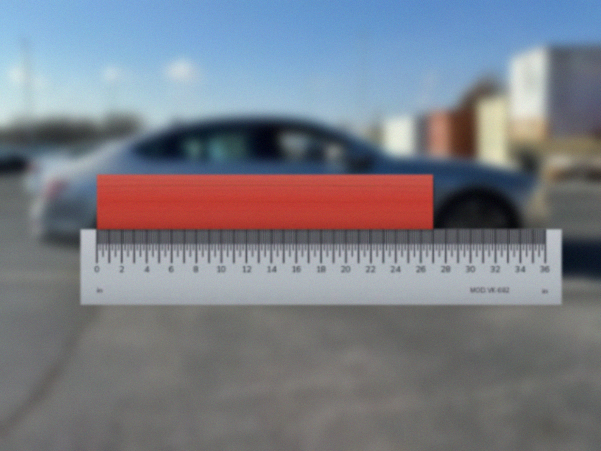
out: 27,in
